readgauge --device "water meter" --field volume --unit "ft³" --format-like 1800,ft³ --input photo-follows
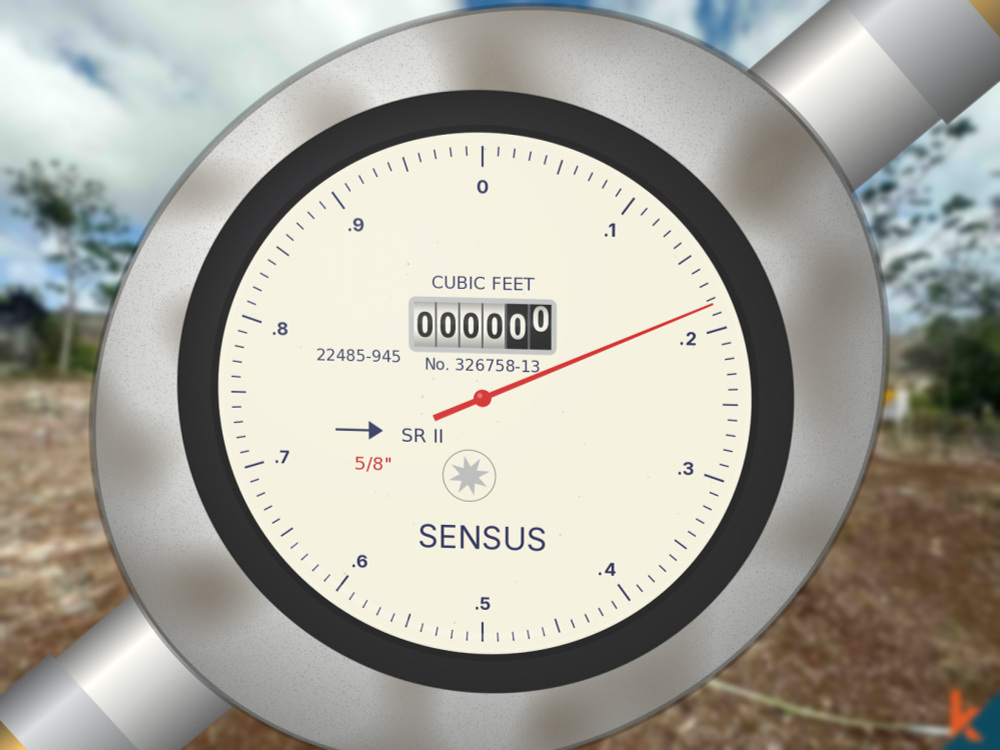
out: 0.18,ft³
